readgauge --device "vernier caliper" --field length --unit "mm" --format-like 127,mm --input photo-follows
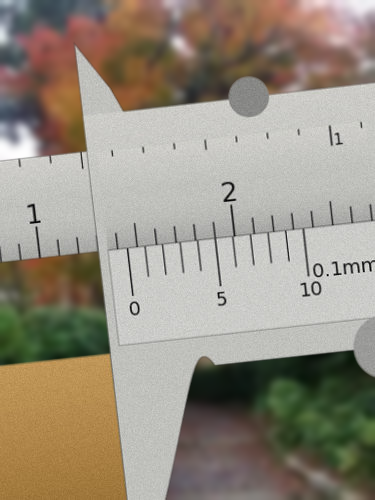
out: 14.5,mm
